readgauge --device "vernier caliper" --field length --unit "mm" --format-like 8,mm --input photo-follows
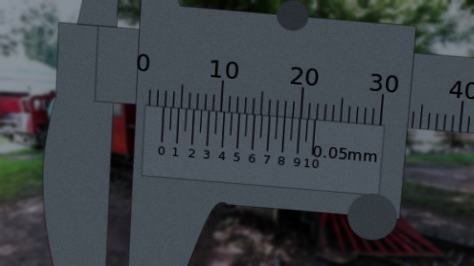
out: 2.8,mm
